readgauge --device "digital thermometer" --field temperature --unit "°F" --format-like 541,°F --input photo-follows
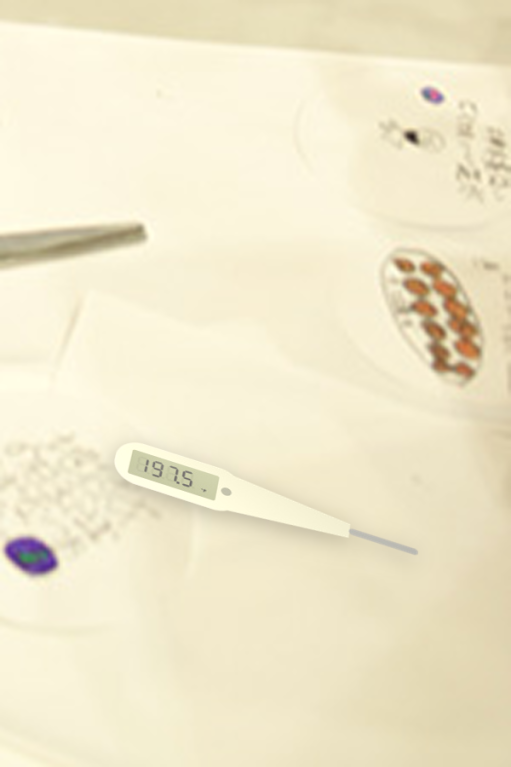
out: 197.5,°F
